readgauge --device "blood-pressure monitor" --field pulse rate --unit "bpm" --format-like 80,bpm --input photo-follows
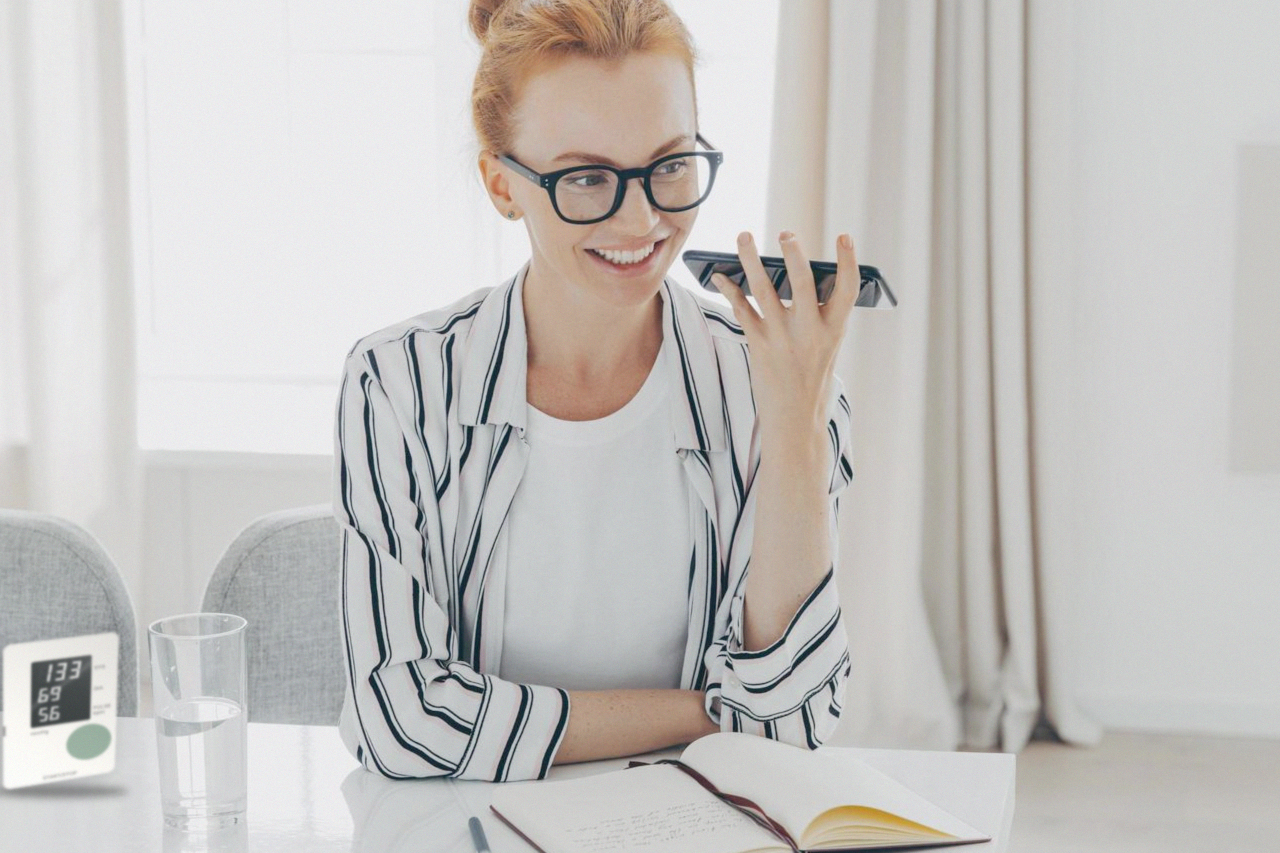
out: 56,bpm
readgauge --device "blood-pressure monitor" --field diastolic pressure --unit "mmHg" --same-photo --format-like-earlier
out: 69,mmHg
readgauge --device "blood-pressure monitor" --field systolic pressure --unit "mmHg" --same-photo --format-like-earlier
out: 133,mmHg
